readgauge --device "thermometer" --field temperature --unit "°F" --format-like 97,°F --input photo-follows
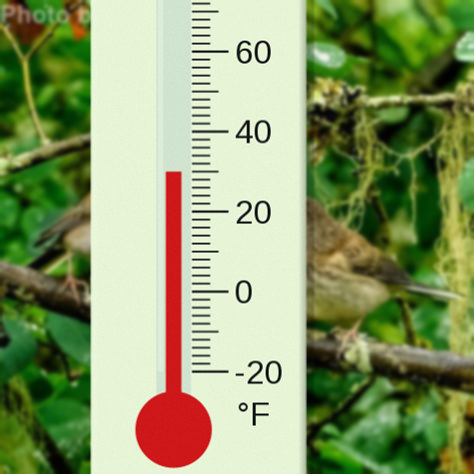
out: 30,°F
